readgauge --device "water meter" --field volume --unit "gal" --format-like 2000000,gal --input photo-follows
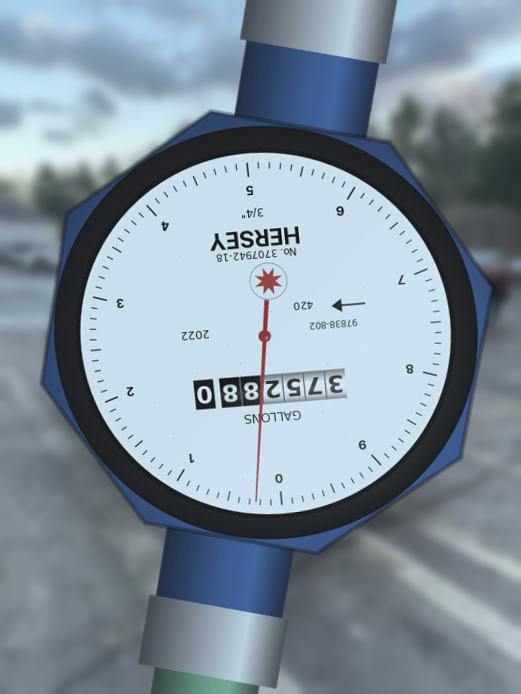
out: 3752880.2,gal
